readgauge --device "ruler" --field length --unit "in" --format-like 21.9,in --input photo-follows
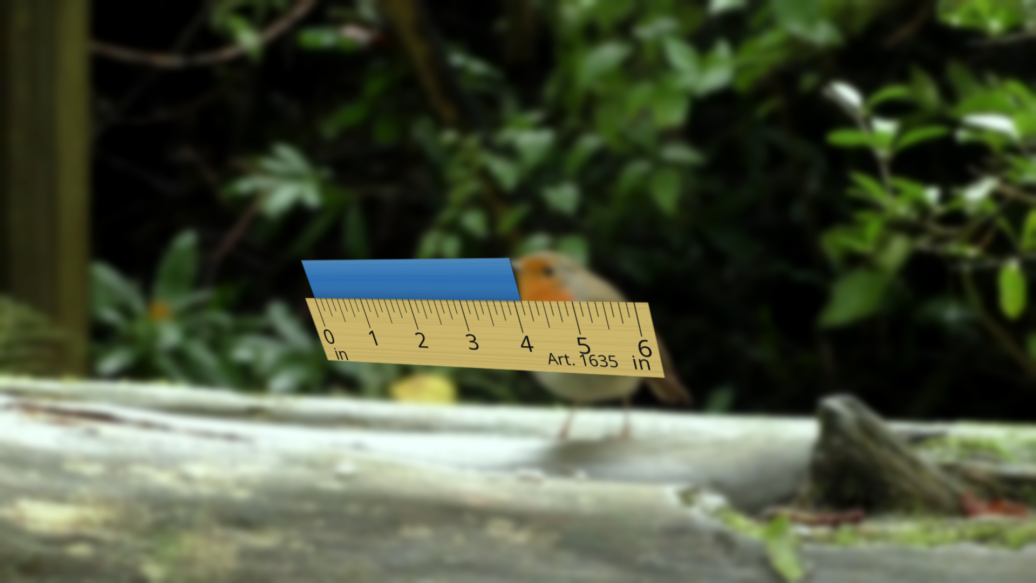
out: 4.125,in
